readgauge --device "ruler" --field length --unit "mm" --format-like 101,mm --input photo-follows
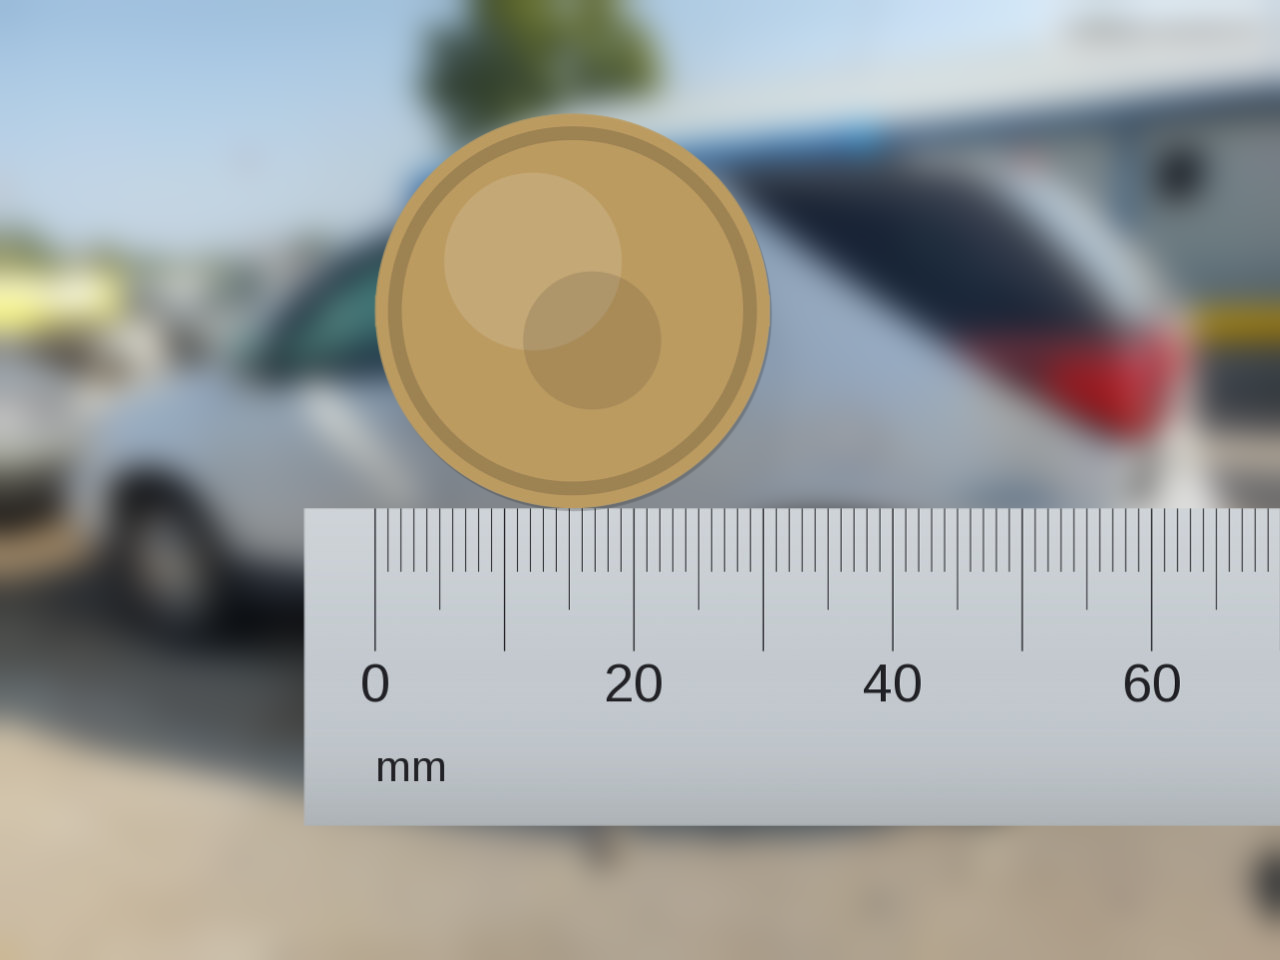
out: 30.5,mm
